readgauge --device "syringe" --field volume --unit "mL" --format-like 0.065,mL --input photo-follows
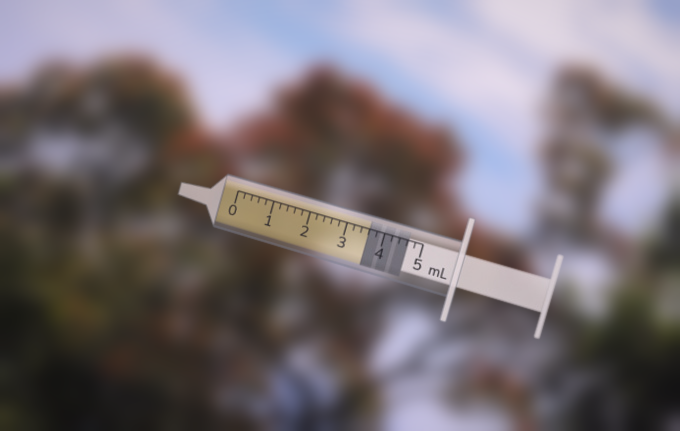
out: 3.6,mL
